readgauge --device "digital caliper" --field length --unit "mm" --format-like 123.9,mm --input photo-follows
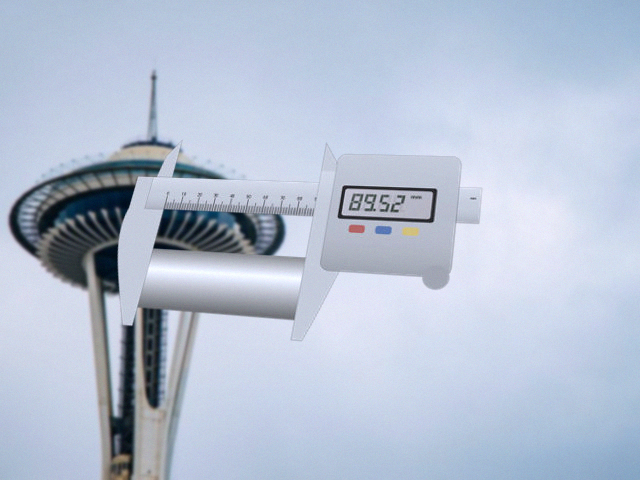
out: 89.52,mm
